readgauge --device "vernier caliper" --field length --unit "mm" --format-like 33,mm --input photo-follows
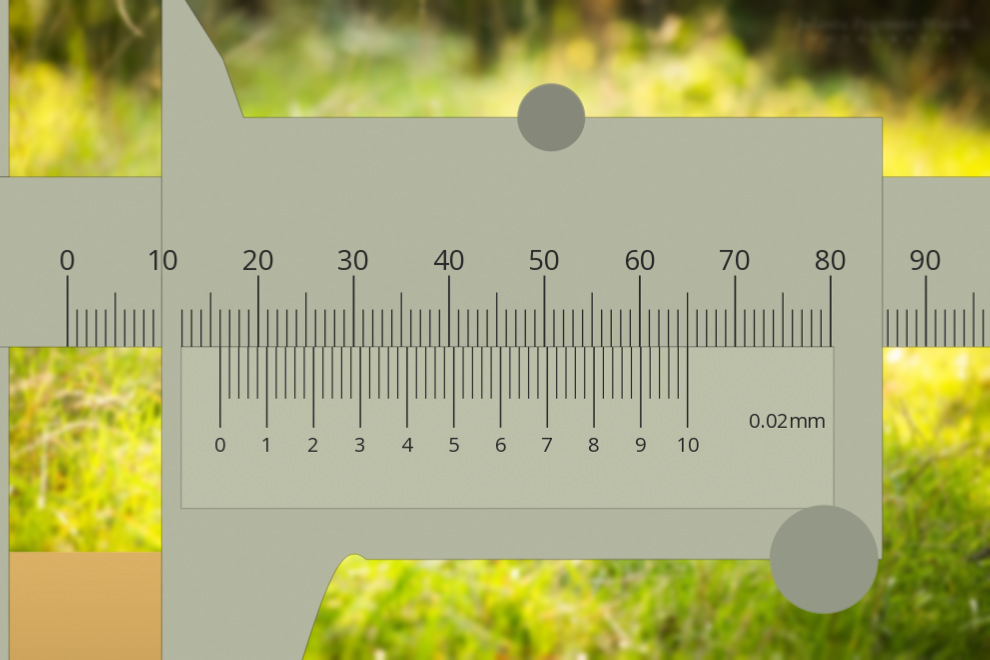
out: 16.0,mm
